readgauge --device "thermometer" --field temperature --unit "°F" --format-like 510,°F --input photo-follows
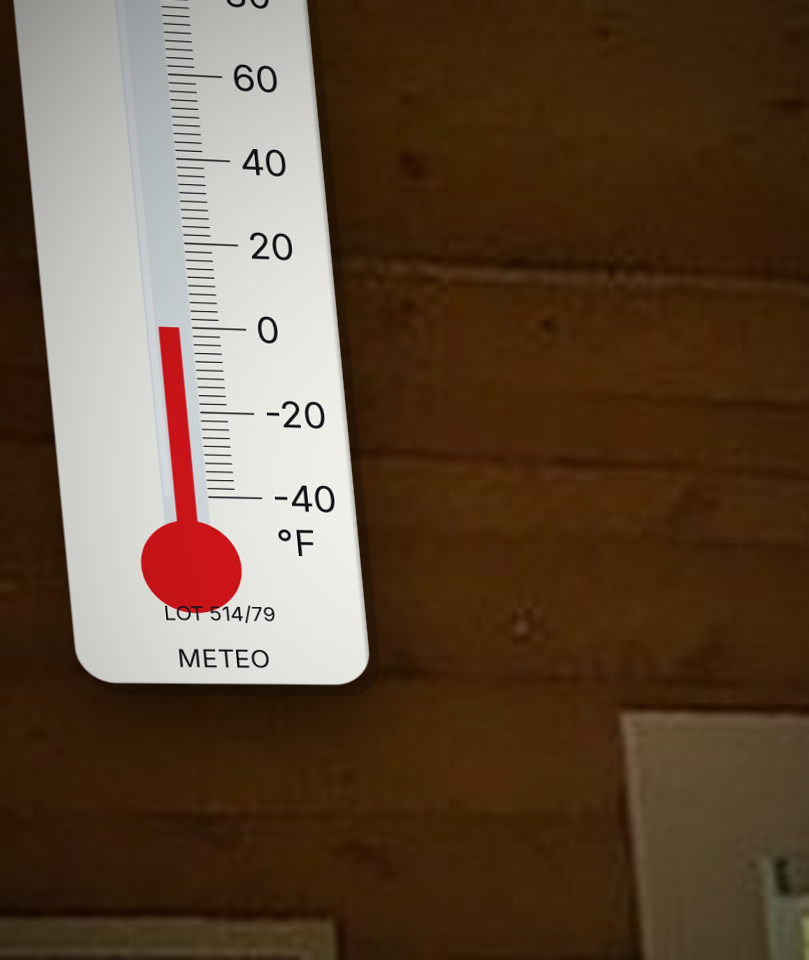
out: 0,°F
